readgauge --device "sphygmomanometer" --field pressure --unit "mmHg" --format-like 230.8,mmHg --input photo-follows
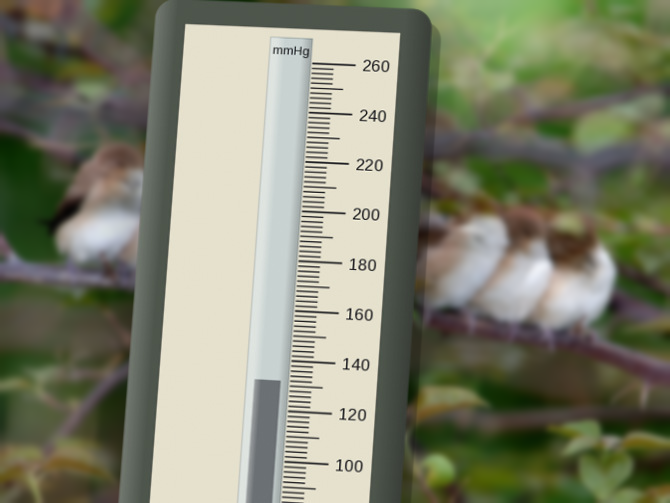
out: 132,mmHg
